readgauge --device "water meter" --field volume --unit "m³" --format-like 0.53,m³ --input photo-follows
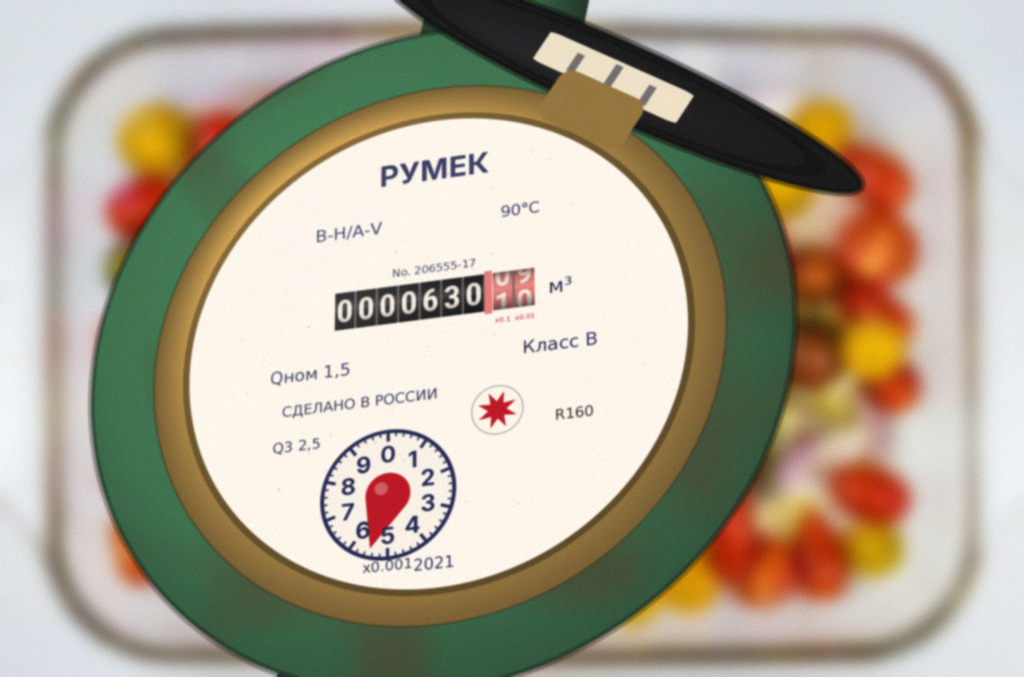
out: 630.095,m³
